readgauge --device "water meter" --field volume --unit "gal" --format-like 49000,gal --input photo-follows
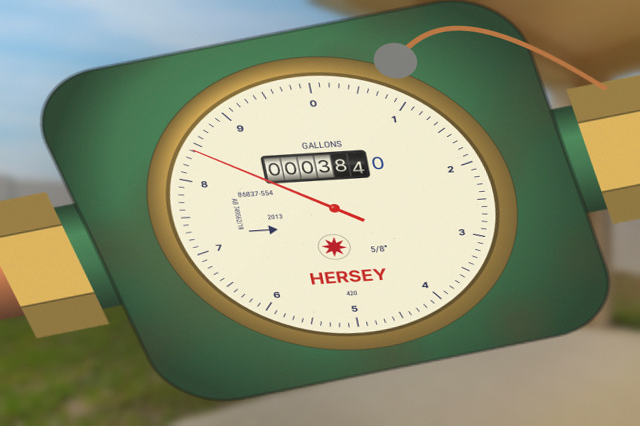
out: 3838.4,gal
